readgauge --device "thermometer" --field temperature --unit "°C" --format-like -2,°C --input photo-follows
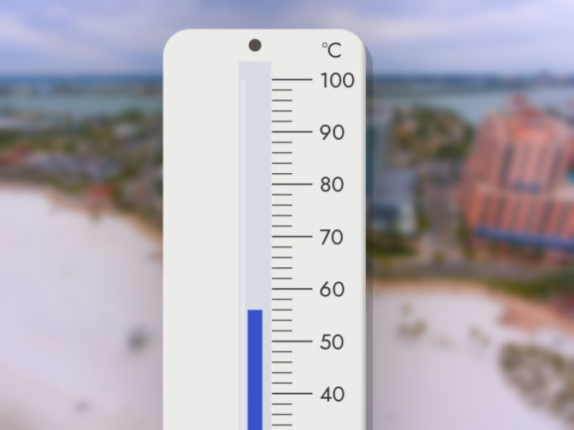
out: 56,°C
